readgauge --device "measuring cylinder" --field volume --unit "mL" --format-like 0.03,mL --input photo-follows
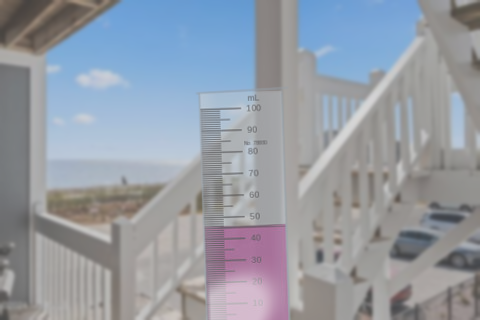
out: 45,mL
